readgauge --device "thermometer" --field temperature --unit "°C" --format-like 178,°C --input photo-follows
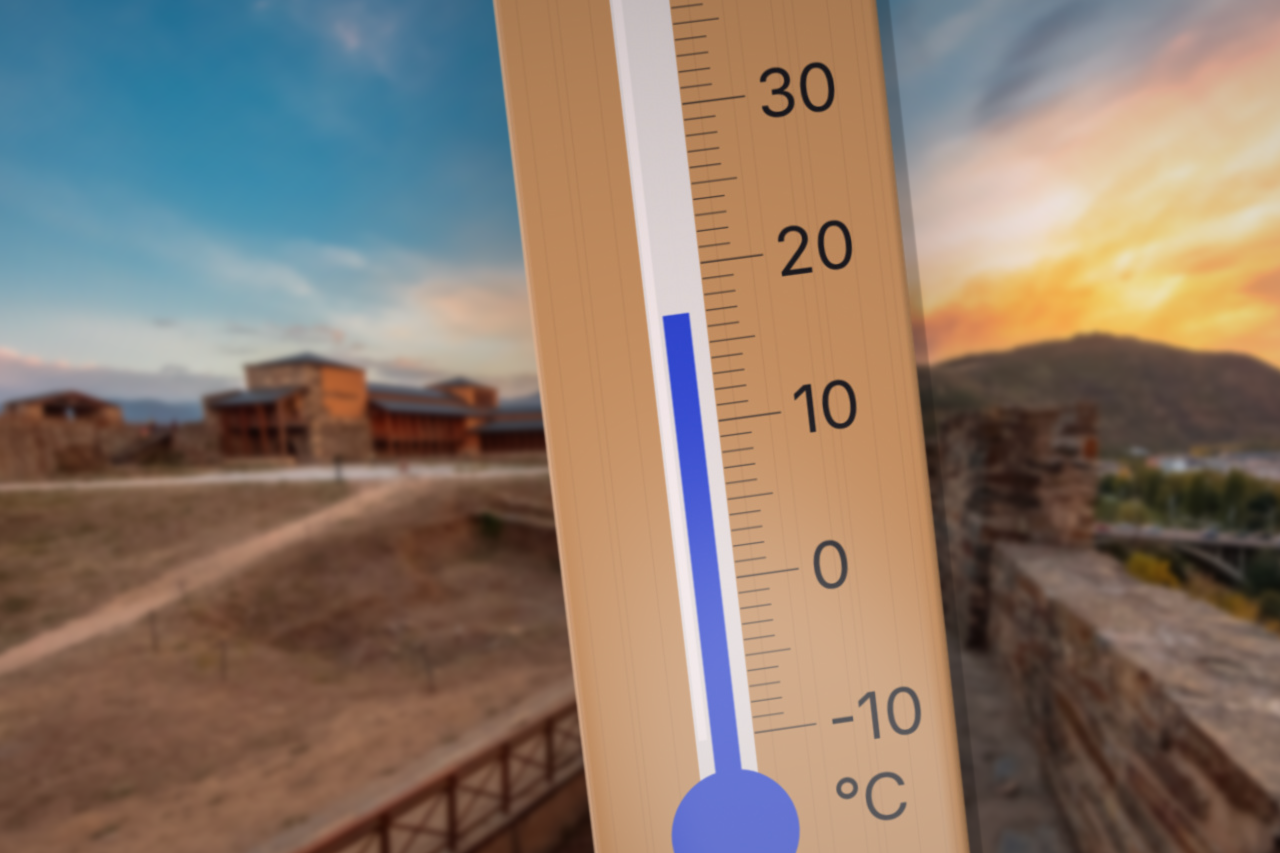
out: 17,°C
